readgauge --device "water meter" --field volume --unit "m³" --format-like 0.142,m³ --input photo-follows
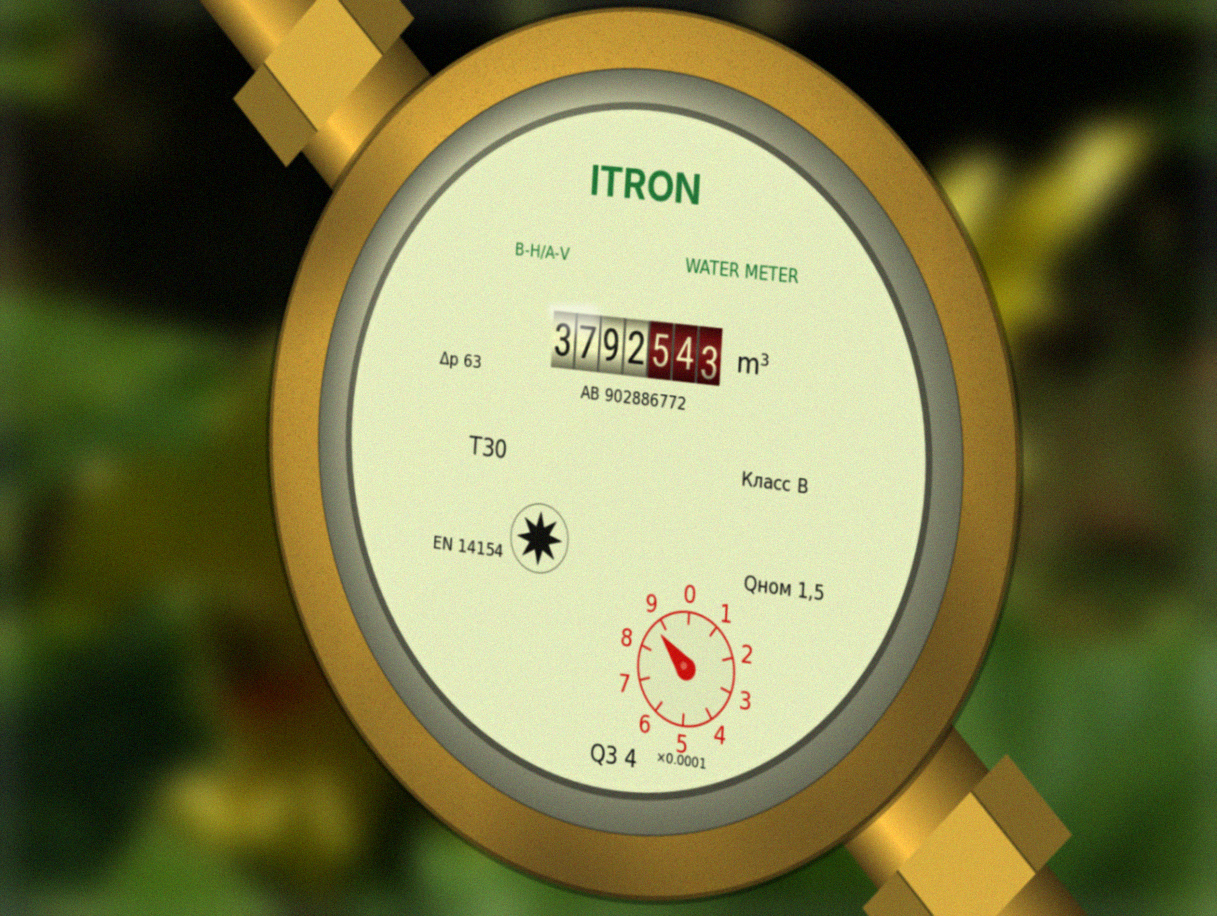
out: 3792.5428,m³
